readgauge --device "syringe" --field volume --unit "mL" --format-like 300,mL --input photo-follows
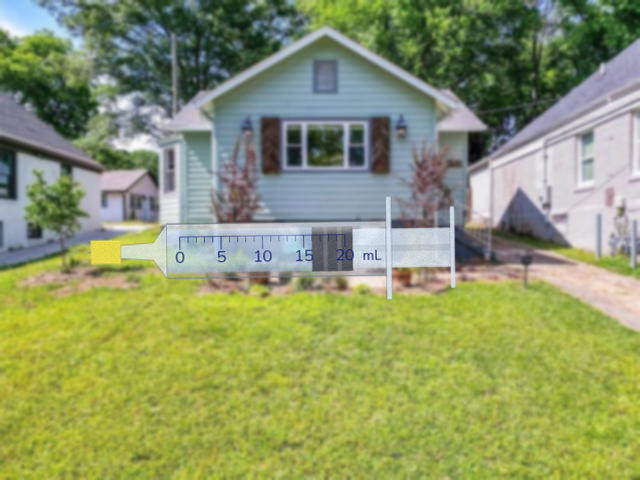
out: 16,mL
